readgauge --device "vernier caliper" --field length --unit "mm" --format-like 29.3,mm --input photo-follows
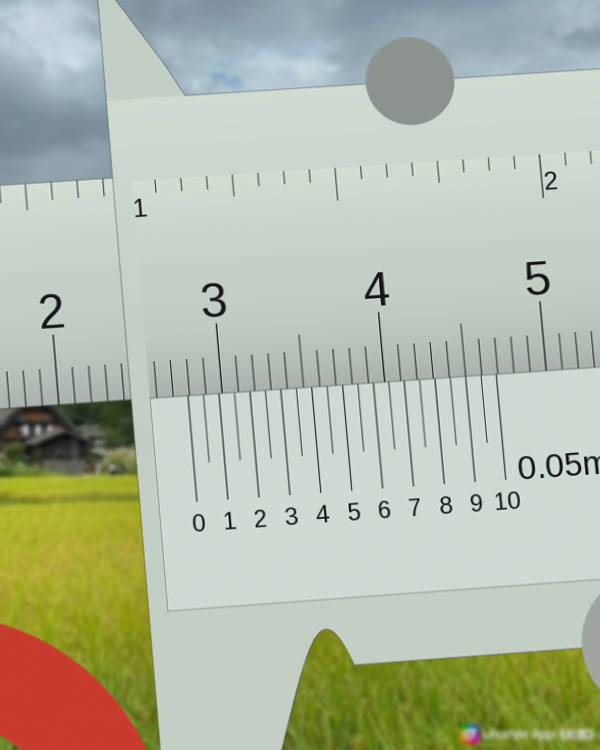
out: 27.9,mm
